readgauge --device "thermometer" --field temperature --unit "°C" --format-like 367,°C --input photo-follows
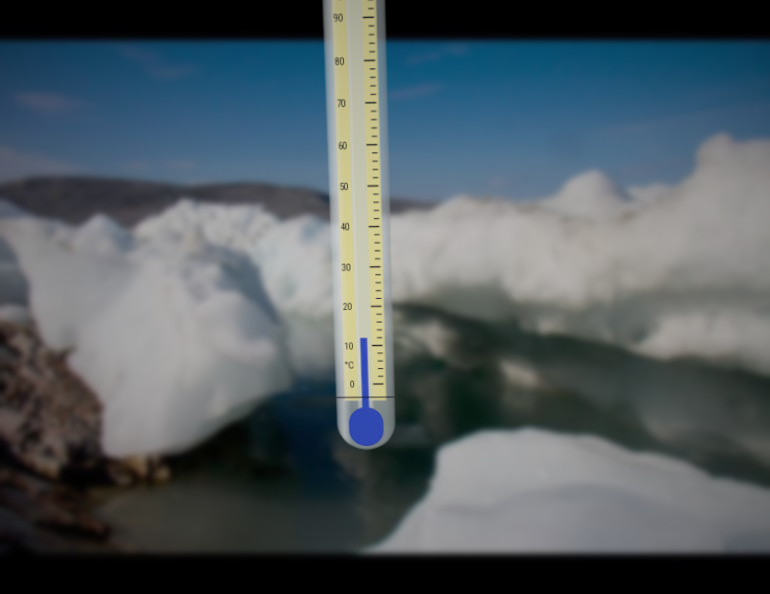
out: 12,°C
